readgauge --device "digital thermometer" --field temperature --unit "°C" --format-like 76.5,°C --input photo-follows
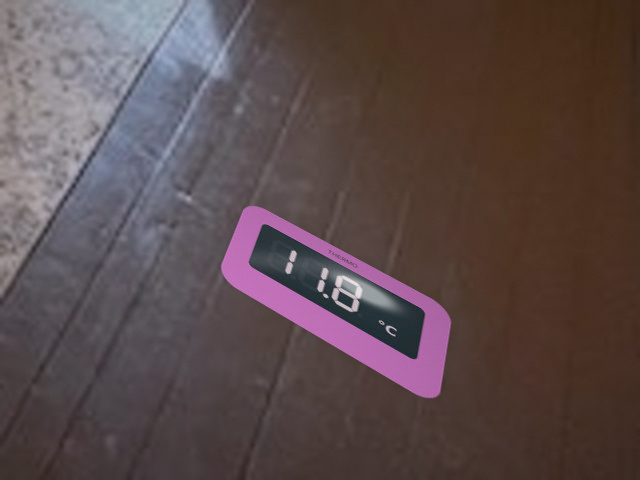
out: 11.8,°C
